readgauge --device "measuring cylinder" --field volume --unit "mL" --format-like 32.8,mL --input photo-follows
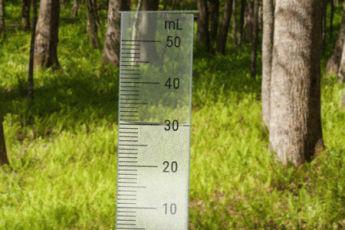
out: 30,mL
